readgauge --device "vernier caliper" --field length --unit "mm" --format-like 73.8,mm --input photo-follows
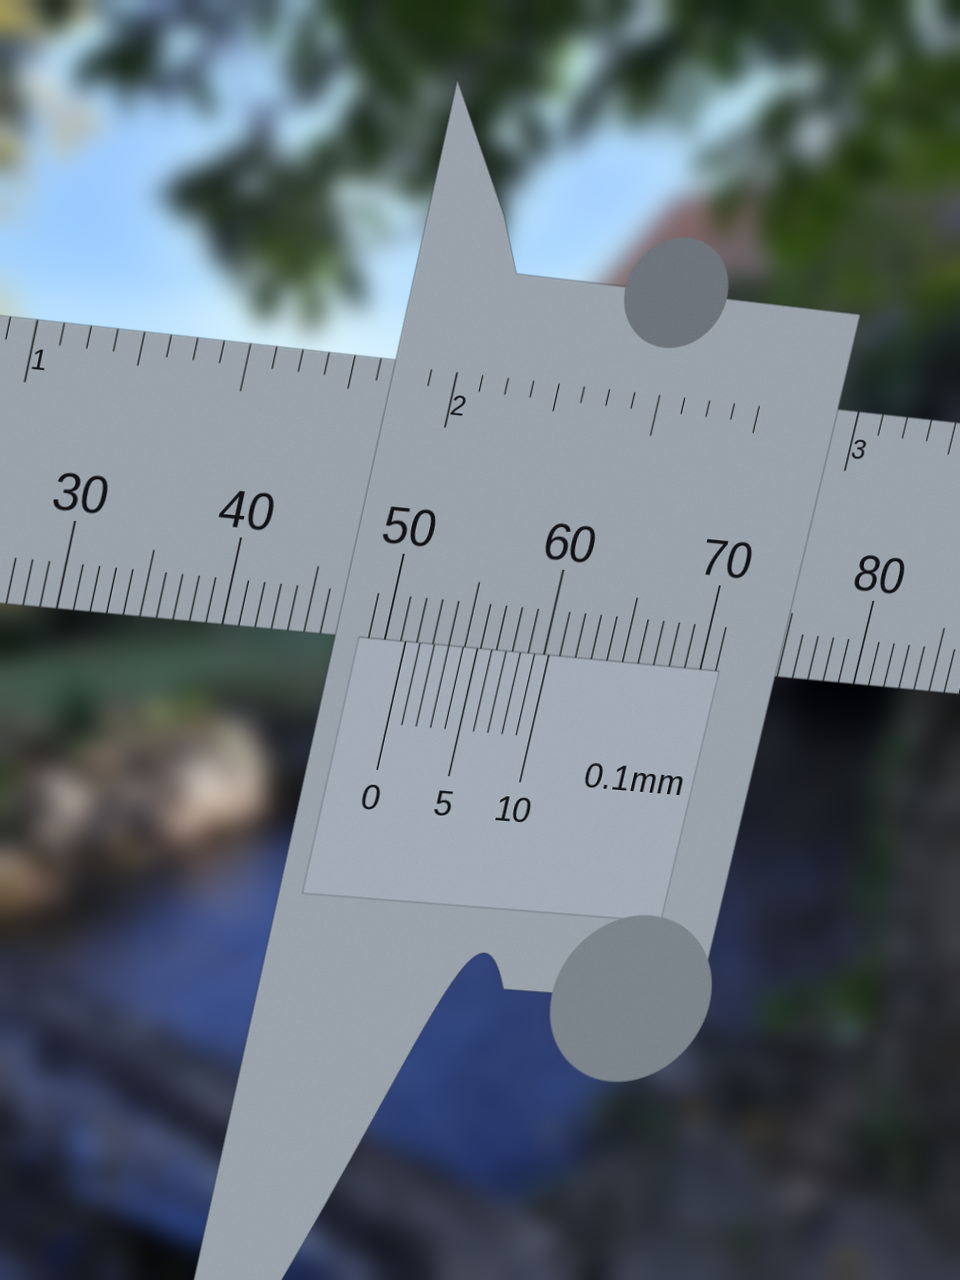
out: 51.3,mm
